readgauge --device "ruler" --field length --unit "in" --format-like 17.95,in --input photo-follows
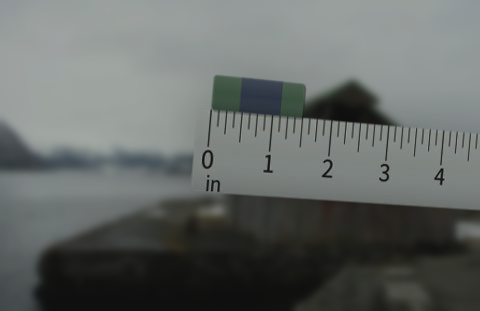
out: 1.5,in
